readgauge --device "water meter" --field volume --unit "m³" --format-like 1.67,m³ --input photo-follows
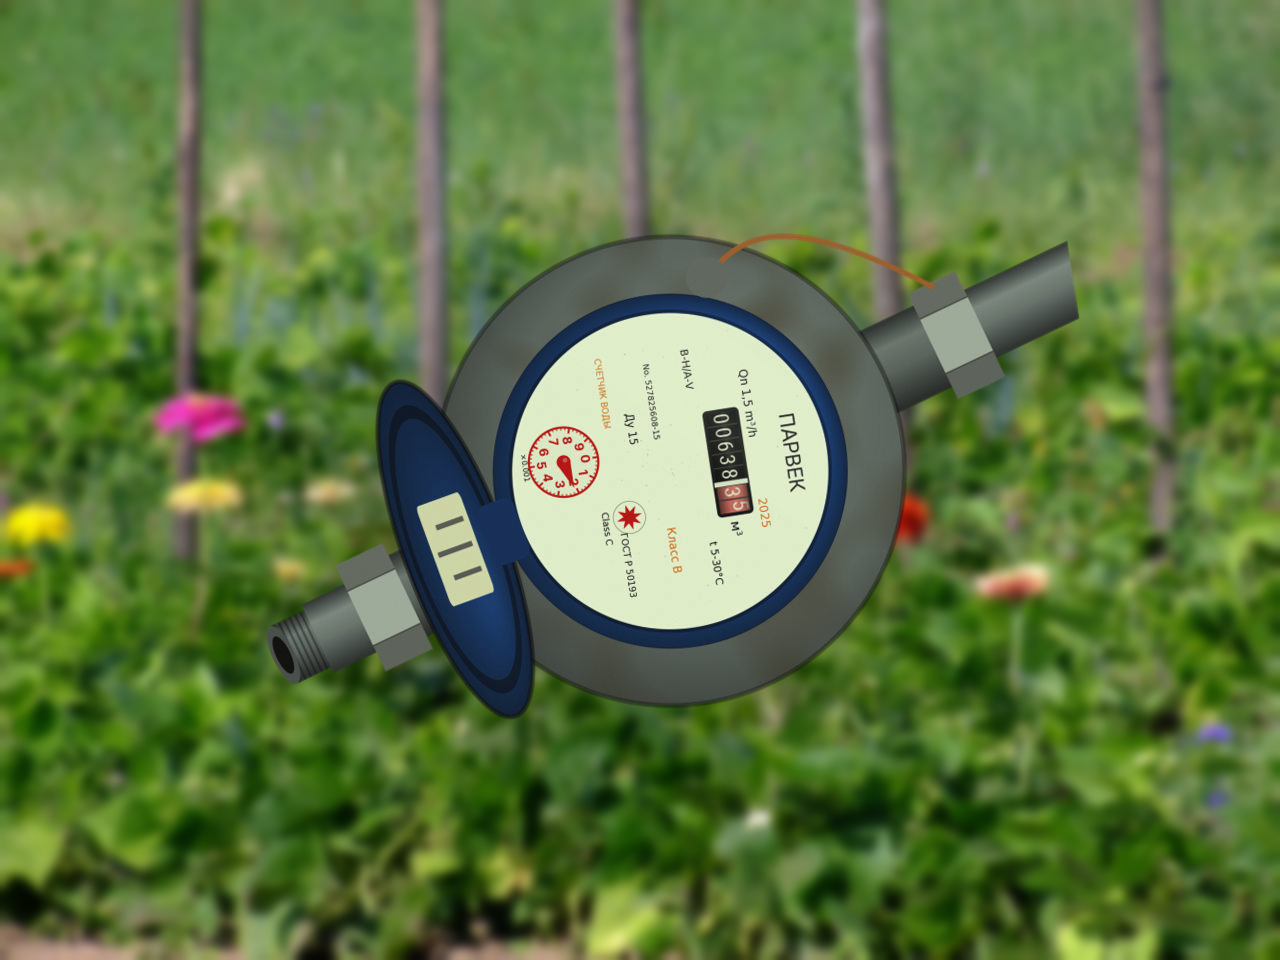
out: 638.352,m³
